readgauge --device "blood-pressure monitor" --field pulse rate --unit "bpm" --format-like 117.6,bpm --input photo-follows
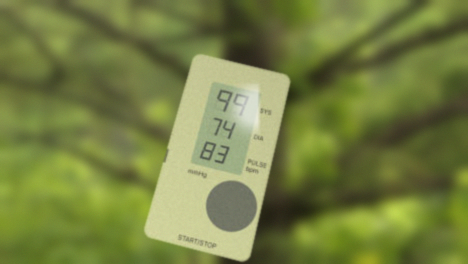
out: 83,bpm
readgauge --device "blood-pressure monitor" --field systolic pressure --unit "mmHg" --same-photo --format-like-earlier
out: 99,mmHg
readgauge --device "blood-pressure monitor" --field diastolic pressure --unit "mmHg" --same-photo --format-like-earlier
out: 74,mmHg
